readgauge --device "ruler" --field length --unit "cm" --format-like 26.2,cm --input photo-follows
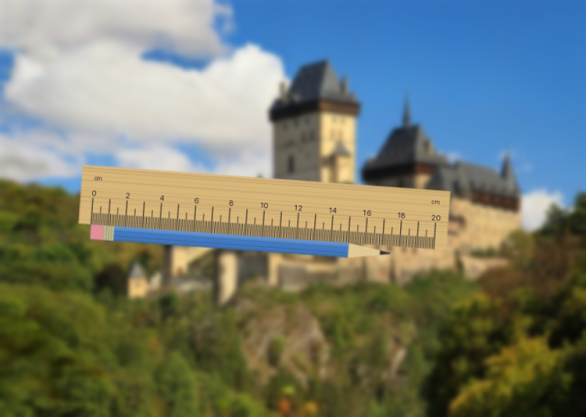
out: 17.5,cm
